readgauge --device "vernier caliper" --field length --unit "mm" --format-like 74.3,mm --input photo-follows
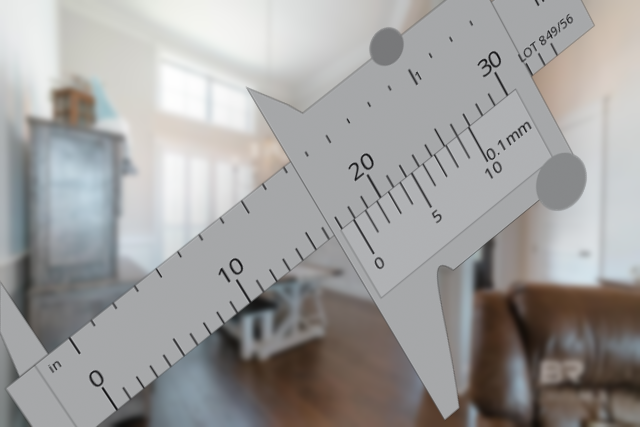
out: 17.9,mm
